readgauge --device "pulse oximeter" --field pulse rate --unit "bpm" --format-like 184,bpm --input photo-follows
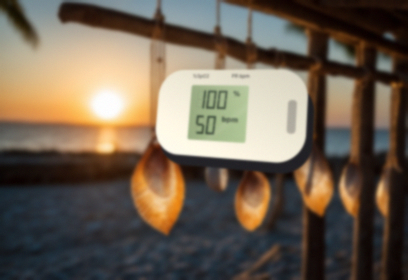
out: 50,bpm
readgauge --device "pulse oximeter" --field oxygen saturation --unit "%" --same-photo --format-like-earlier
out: 100,%
